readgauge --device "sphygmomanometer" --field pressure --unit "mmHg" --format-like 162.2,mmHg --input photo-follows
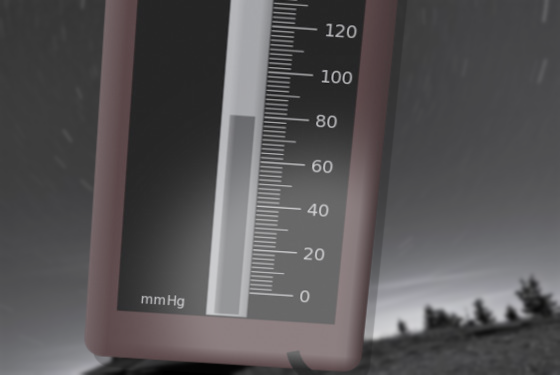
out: 80,mmHg
